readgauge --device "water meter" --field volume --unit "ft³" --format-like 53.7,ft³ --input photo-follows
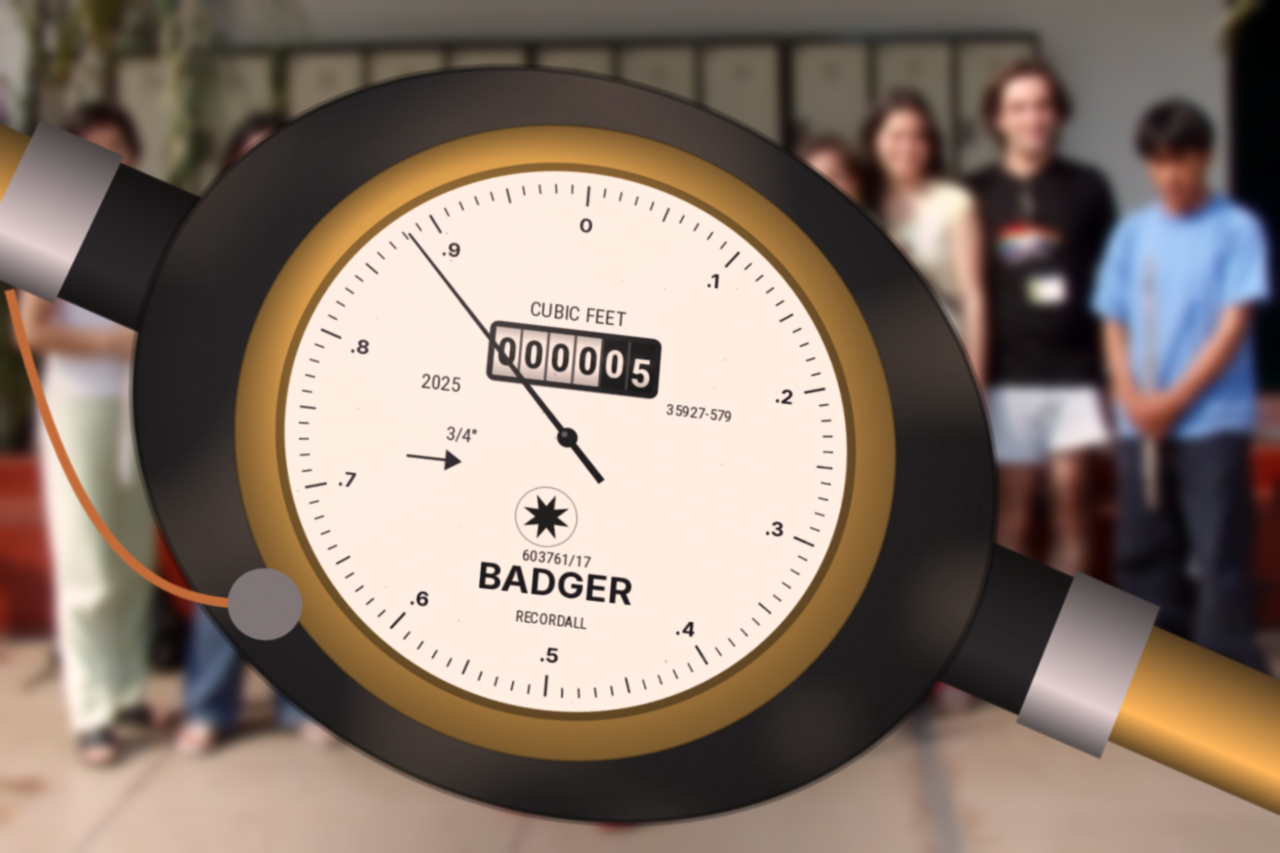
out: 4.88,ft³
